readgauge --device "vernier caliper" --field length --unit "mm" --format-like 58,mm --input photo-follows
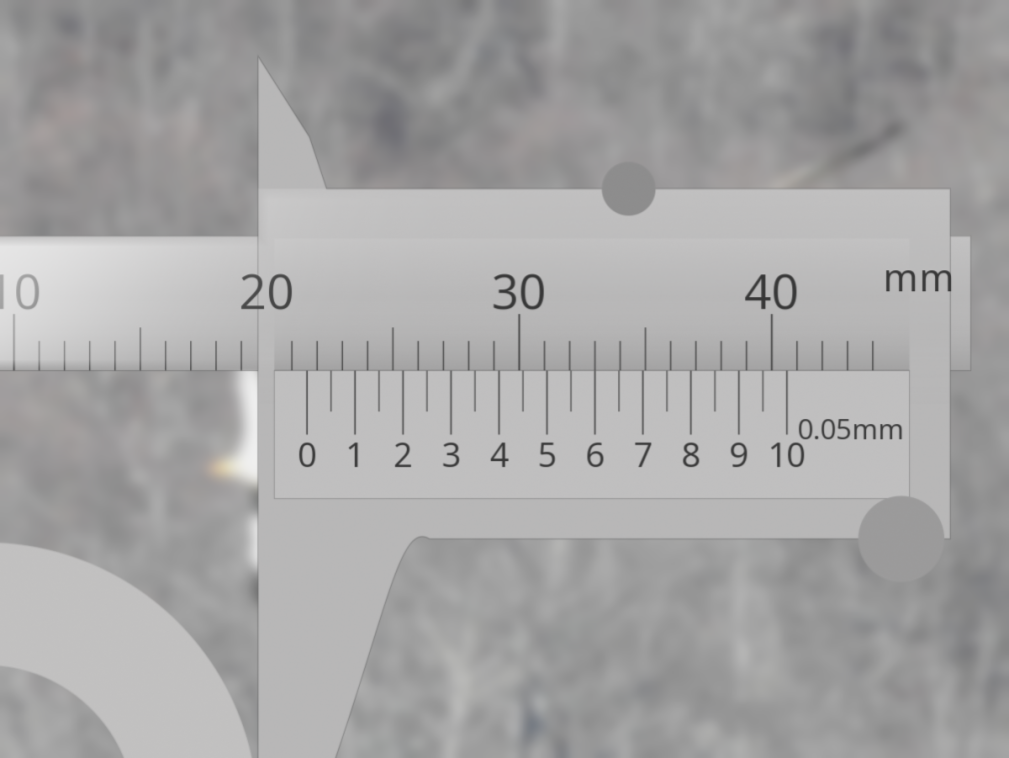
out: 21.60,mm
